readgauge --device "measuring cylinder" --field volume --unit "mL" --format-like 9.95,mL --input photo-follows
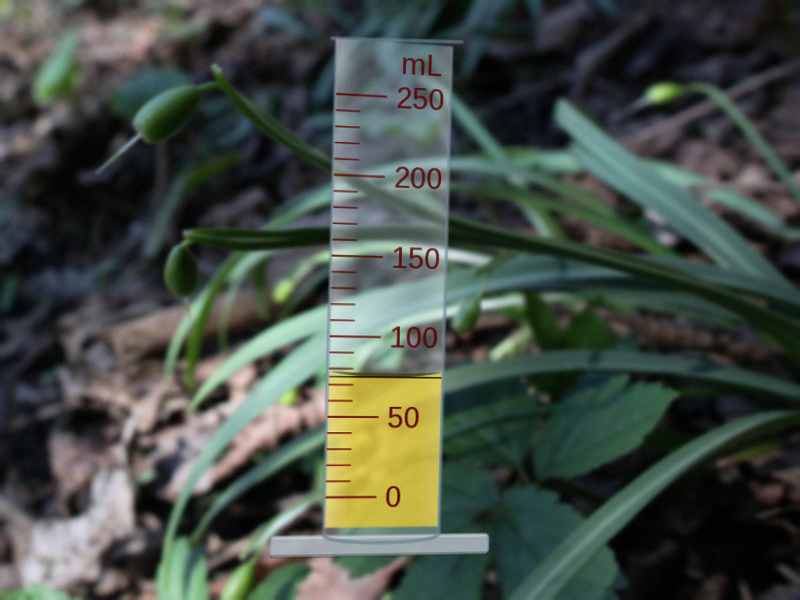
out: 75,mL
